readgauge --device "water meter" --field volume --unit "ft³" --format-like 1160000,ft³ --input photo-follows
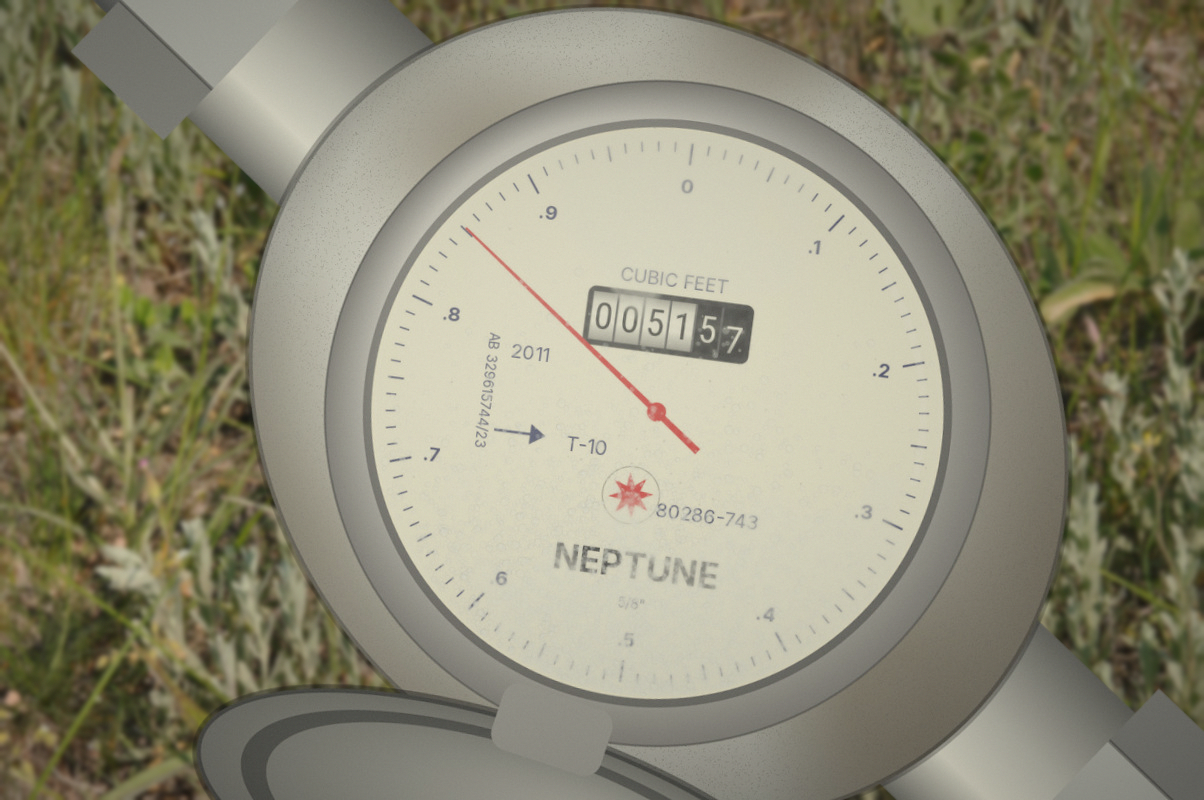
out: 5156.85,ft³
